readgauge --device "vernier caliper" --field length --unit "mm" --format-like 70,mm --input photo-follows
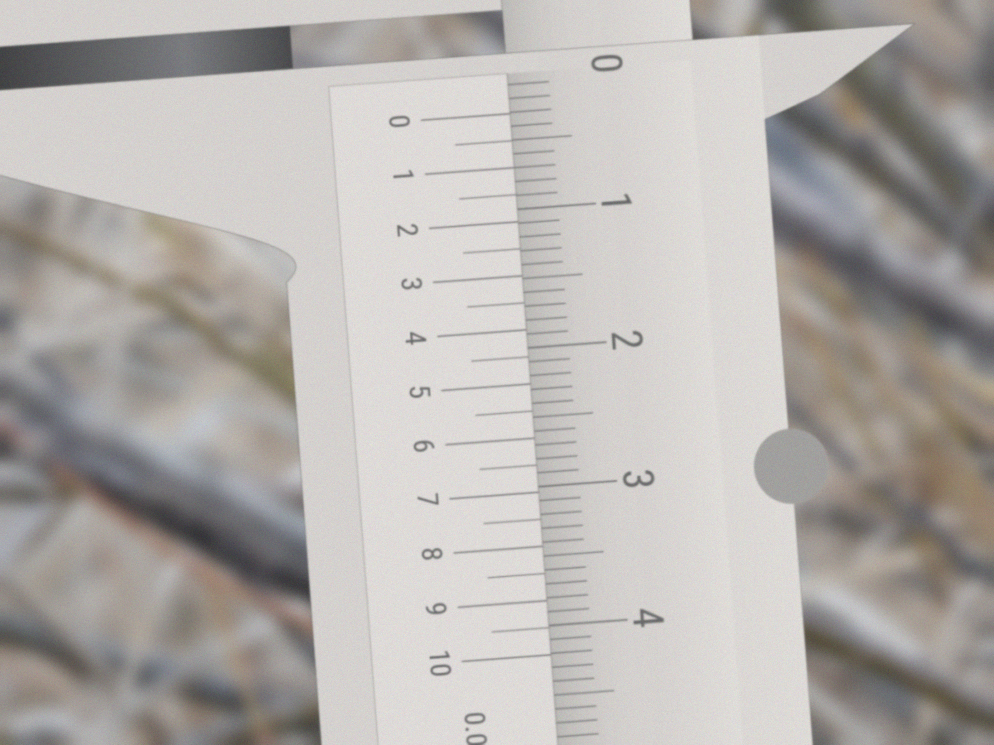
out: 3.1,mm
